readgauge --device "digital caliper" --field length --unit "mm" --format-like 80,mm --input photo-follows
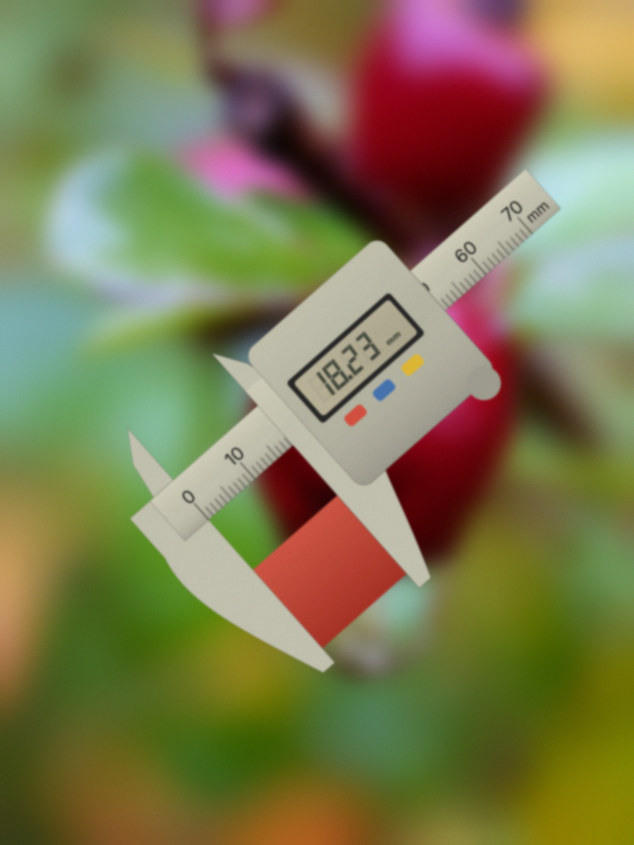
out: 18.23,mm
